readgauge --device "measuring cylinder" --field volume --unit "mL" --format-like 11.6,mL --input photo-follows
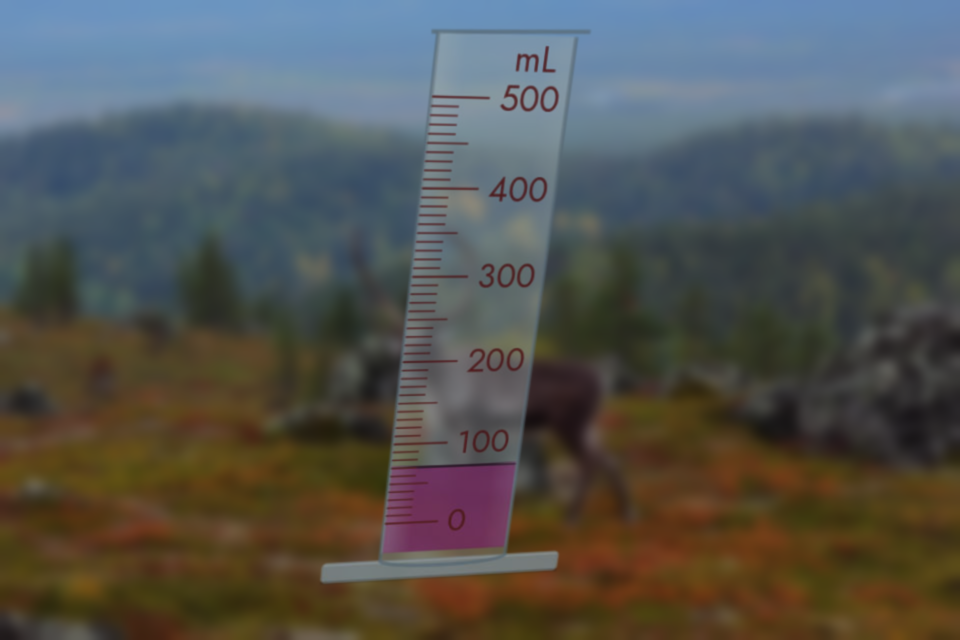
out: 70,mL
